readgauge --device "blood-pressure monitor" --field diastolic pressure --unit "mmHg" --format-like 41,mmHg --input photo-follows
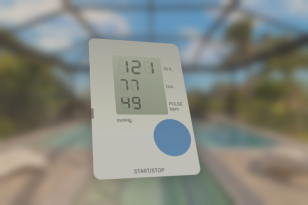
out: 77,mmHg
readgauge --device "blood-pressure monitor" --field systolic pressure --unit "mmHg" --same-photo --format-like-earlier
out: 121,mmHg
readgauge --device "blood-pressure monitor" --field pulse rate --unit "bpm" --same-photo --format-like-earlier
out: 49,bpm
